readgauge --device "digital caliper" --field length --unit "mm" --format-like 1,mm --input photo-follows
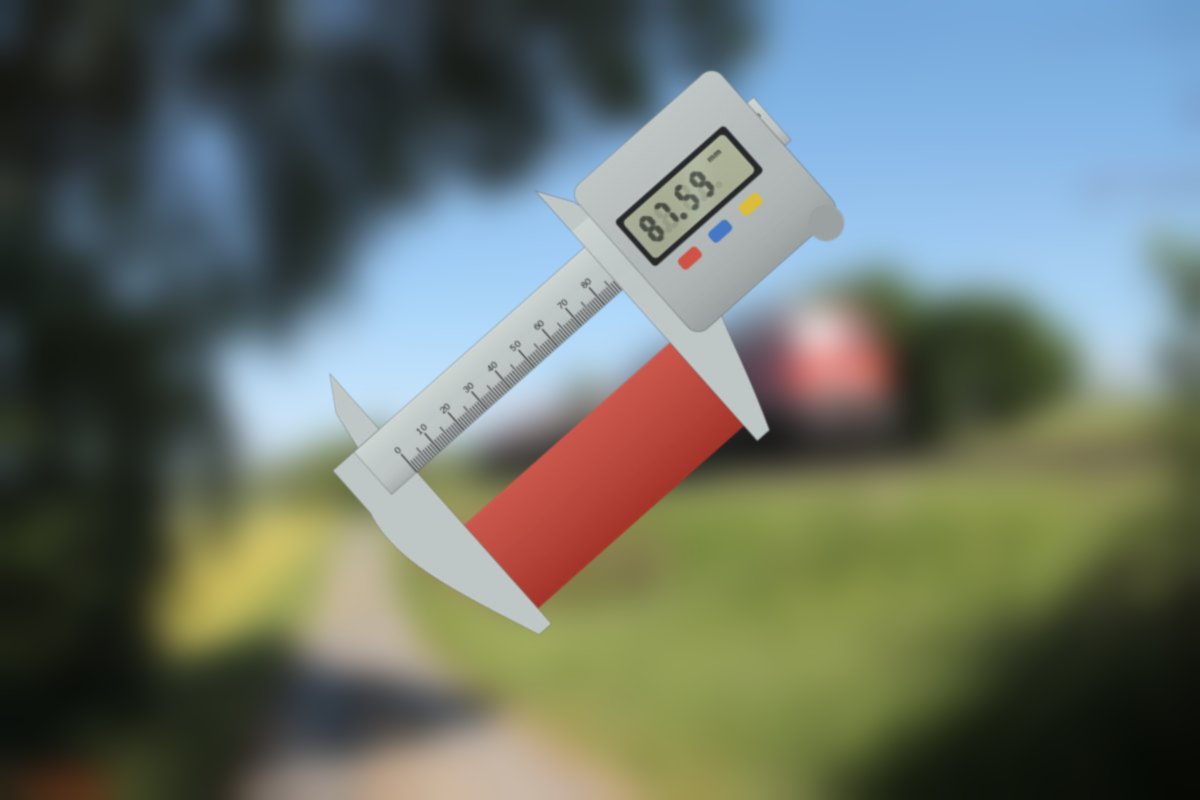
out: 87.59,mm
